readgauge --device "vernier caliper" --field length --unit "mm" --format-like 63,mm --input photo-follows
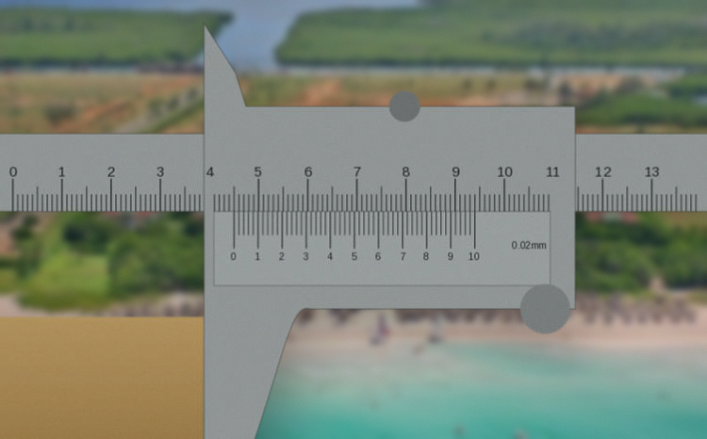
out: 45.0,mm
